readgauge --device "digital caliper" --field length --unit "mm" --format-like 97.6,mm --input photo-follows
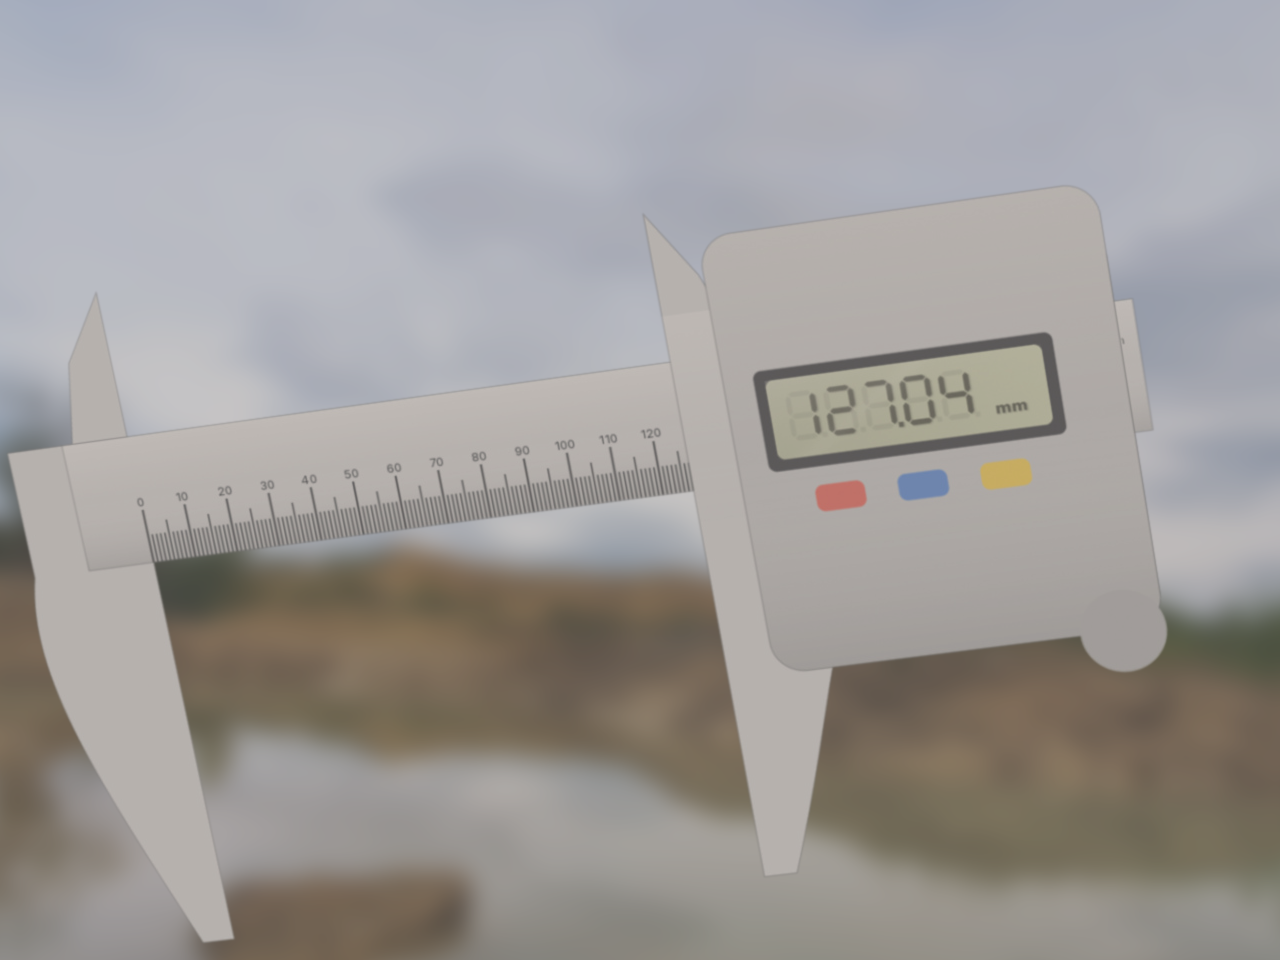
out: 127.04,mm
